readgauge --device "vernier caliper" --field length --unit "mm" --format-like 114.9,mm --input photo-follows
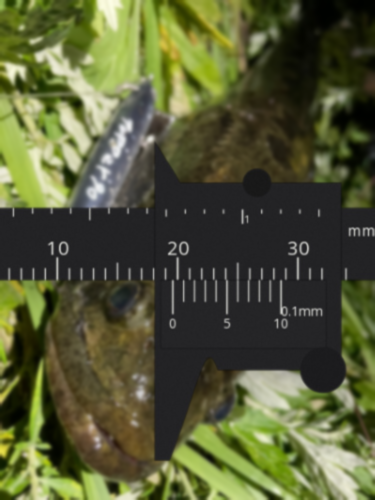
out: 19.6,mm
